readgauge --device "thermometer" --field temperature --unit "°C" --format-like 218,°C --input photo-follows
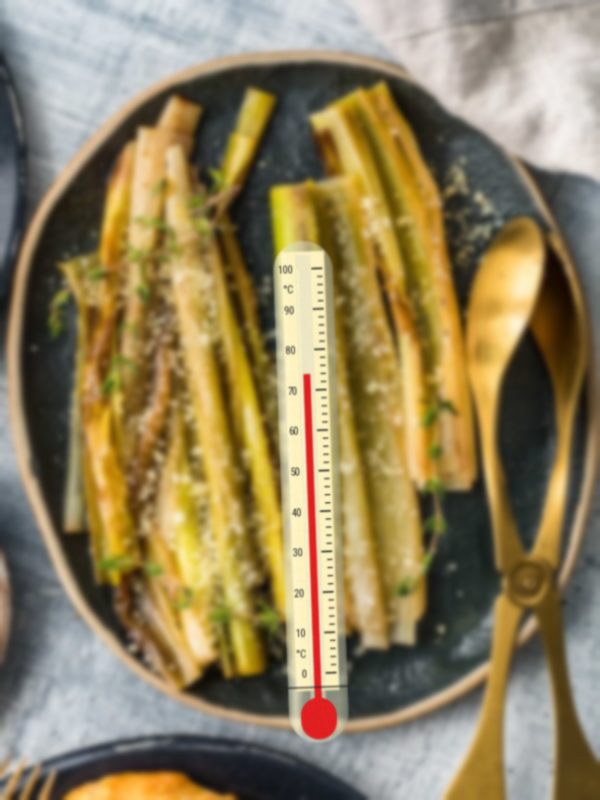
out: 74,°C
